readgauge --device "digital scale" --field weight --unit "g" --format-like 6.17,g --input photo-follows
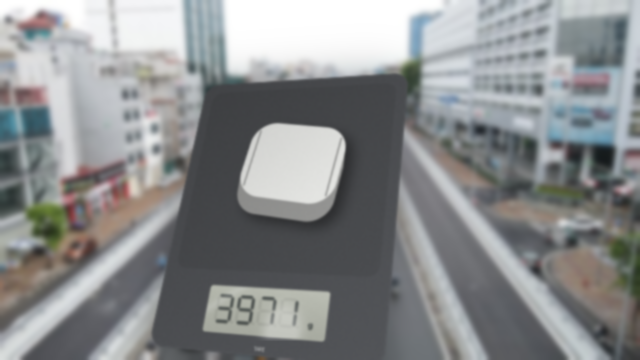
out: 3971,g
